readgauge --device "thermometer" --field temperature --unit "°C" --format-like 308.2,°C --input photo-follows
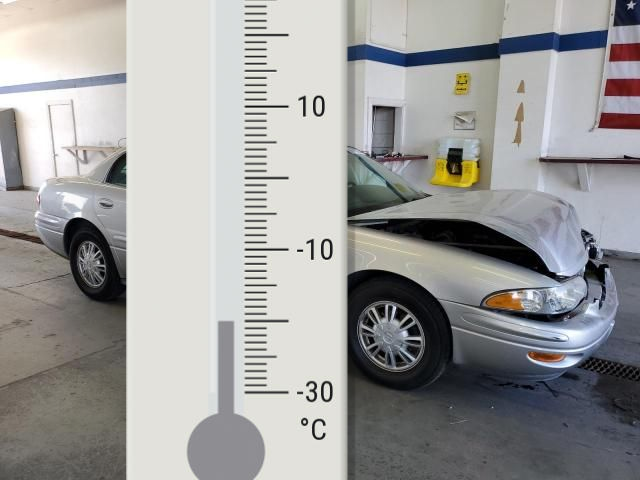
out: -20,°C
